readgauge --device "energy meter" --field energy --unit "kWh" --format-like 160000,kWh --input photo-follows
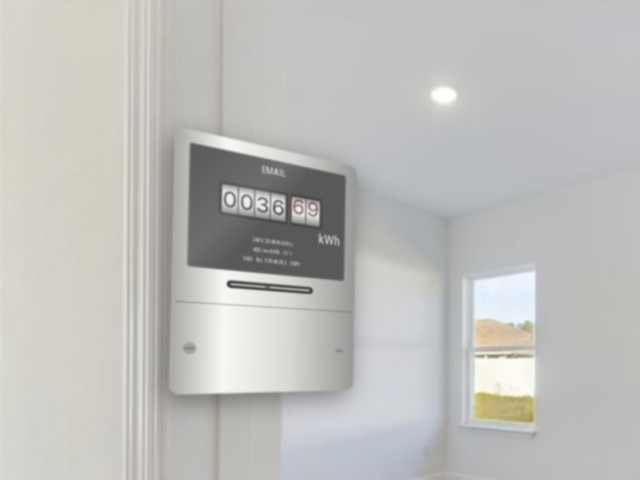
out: 36.69,kWh
